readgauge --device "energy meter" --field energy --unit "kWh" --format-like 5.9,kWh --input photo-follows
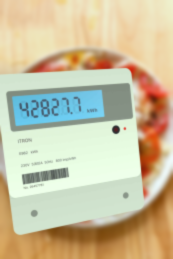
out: 42827.7,kWh
